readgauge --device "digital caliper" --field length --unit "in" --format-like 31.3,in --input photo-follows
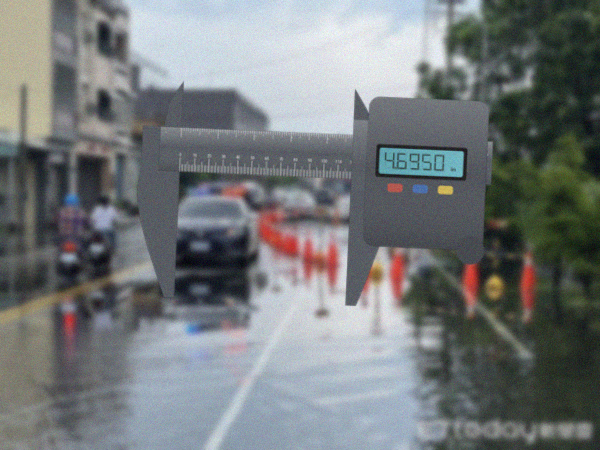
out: 4.6950,in
